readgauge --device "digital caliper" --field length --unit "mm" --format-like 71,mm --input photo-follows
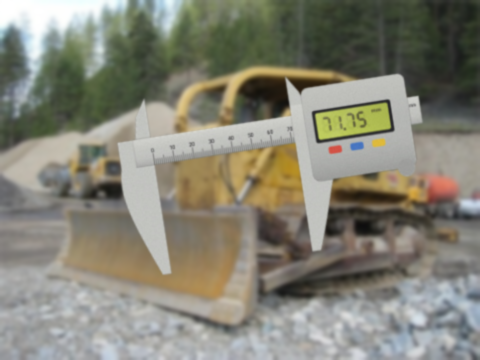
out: 71.75,mm
